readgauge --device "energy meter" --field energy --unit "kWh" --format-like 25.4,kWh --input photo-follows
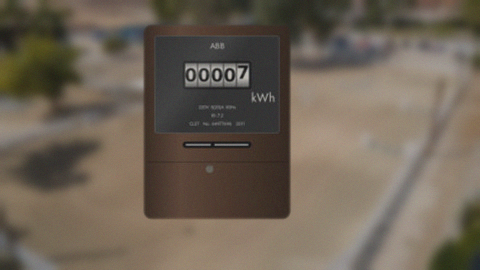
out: 7,kWh
